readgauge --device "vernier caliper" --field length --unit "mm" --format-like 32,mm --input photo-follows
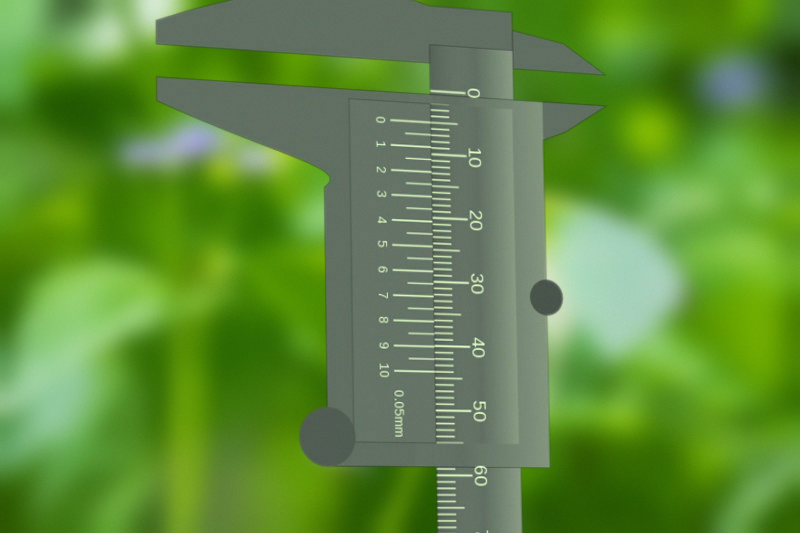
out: 5.0,mm
